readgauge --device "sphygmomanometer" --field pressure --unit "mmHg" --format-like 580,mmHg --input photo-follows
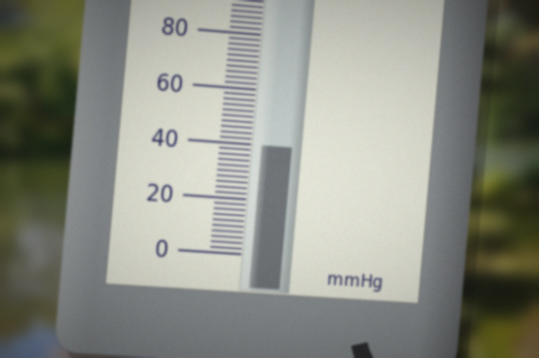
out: 40,mmHg
